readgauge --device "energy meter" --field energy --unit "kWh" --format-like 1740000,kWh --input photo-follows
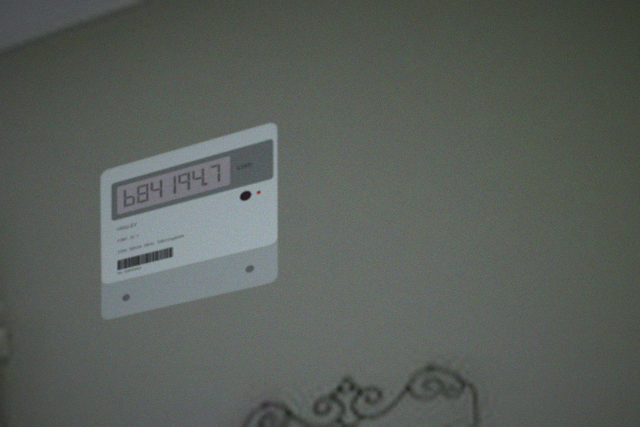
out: 684194.7,kWh
